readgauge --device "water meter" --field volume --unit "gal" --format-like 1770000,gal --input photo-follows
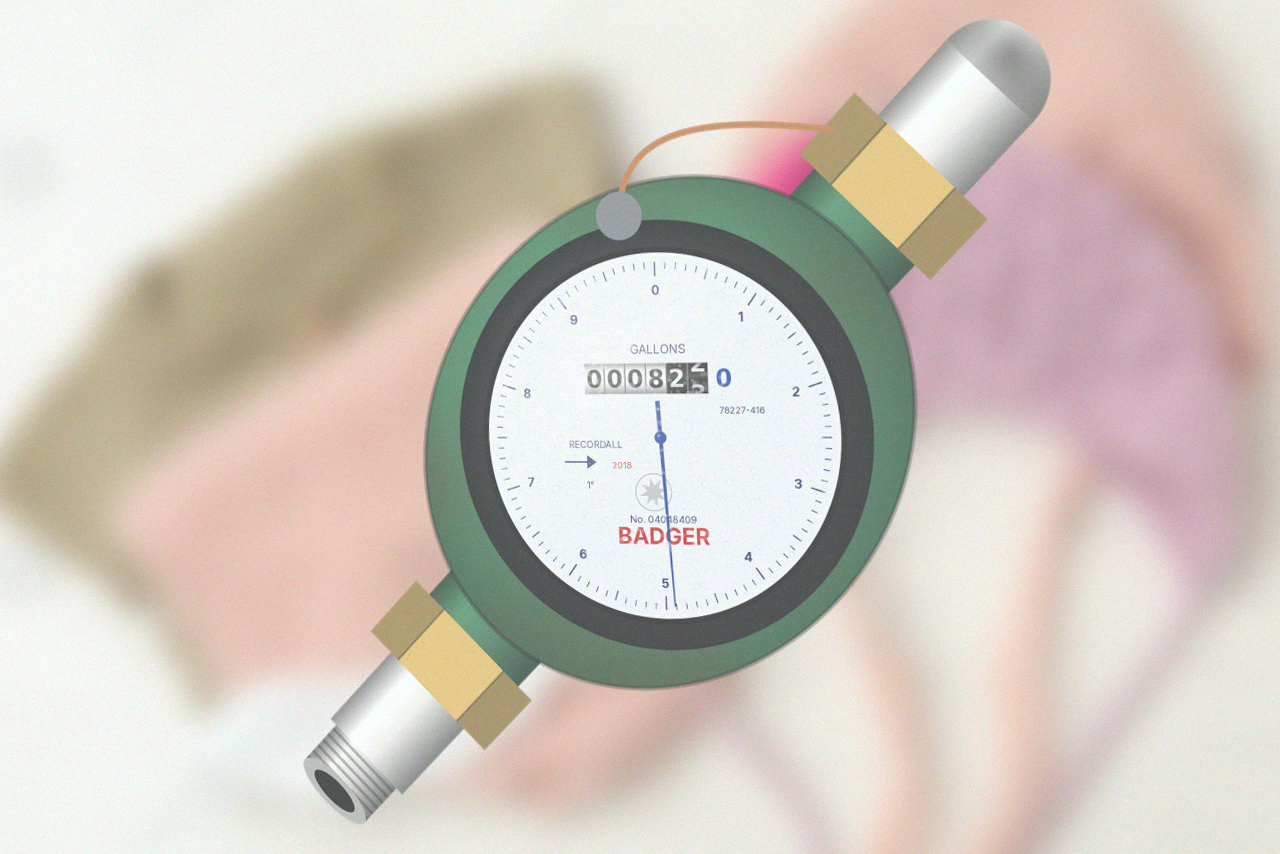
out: 8224.9,gal
